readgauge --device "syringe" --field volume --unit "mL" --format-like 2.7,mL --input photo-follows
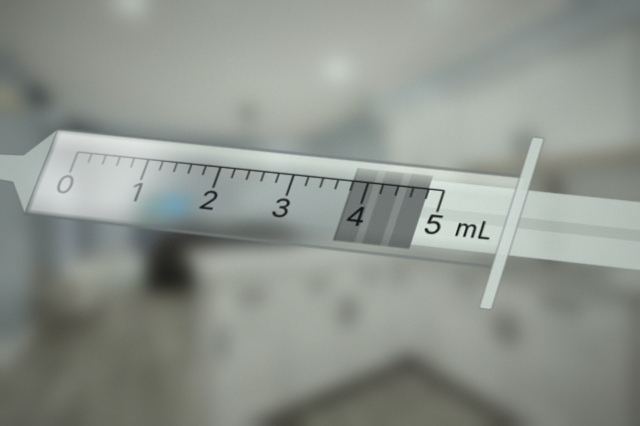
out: 3.8,mL
